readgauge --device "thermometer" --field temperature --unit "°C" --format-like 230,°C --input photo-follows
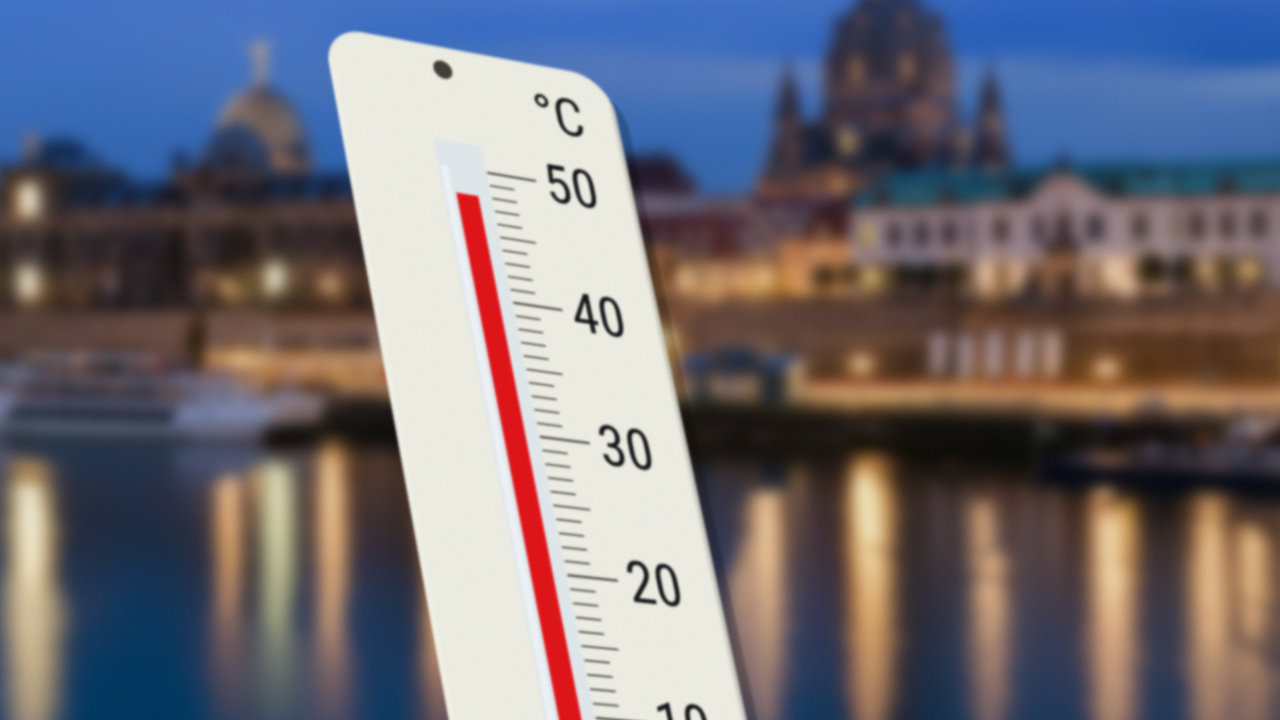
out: 48,°C
